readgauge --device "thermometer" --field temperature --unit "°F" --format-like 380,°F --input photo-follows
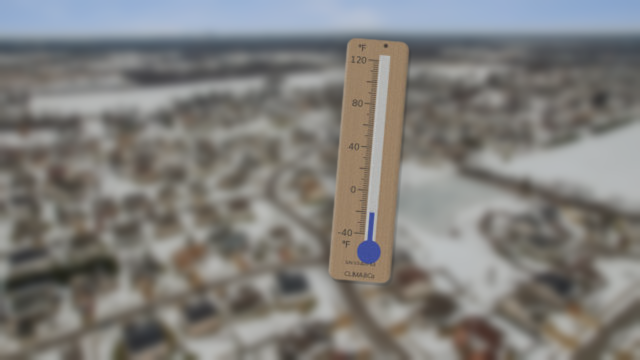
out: -20,°F
